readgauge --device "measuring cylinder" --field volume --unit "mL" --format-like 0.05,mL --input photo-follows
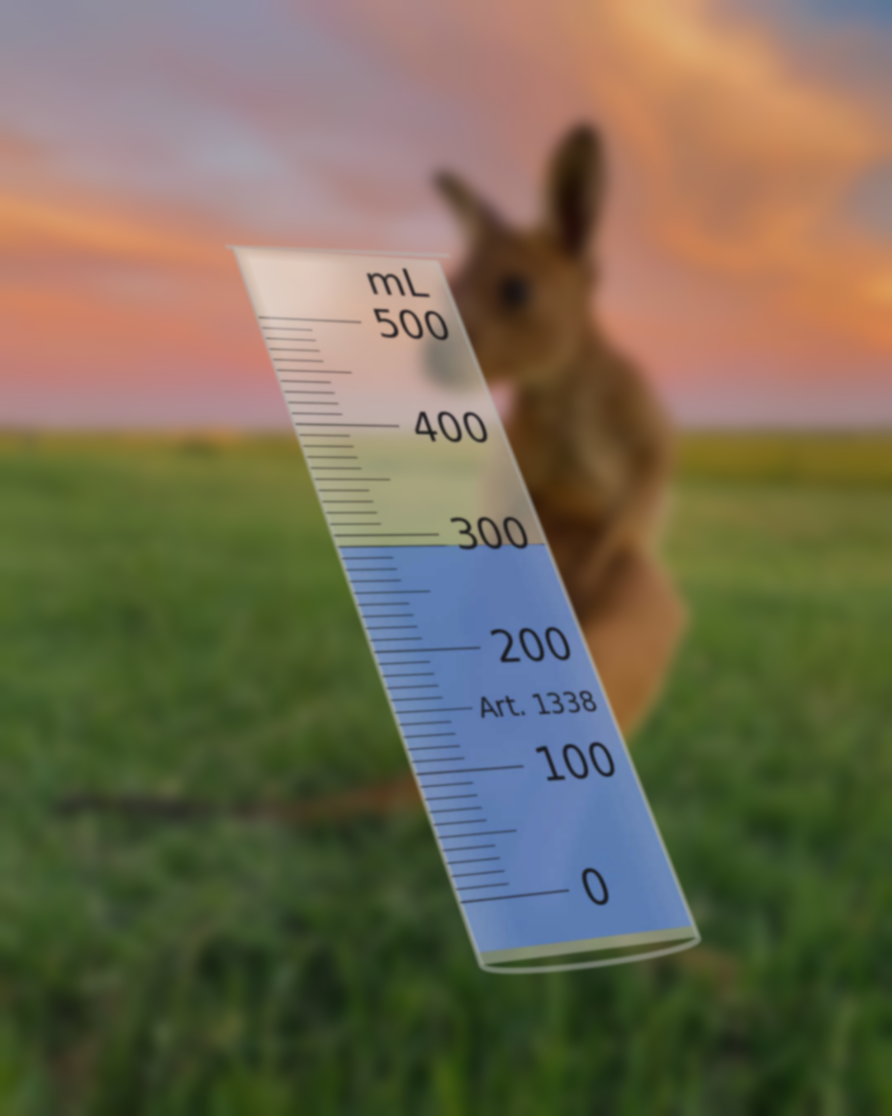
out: 290,mL
